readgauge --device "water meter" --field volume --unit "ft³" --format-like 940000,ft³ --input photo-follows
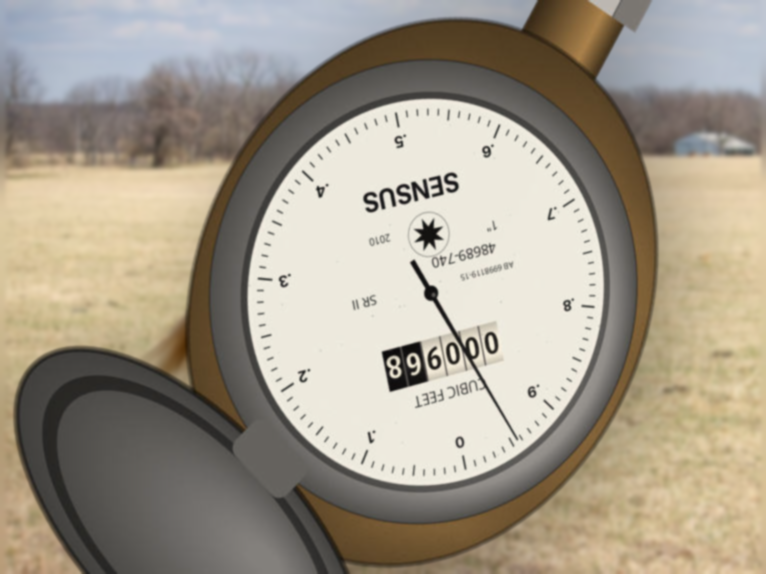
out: 967.94,ft³
